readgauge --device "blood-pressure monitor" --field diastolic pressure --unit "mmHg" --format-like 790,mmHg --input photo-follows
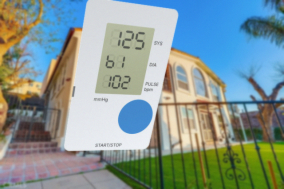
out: 61,mmHg
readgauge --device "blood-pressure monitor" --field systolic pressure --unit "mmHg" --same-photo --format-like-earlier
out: 125,mmHg
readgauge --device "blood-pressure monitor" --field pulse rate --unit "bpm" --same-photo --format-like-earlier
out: 102,bpm
